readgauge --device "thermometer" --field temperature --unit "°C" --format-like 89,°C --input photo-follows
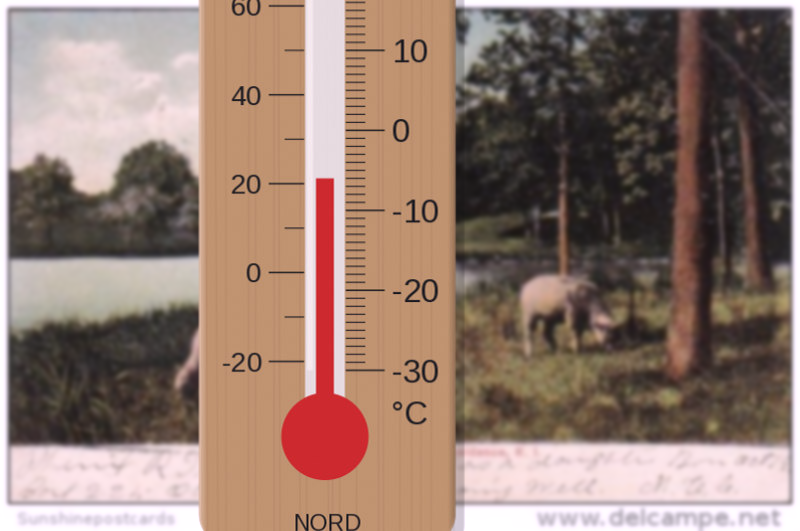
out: -6,°C
